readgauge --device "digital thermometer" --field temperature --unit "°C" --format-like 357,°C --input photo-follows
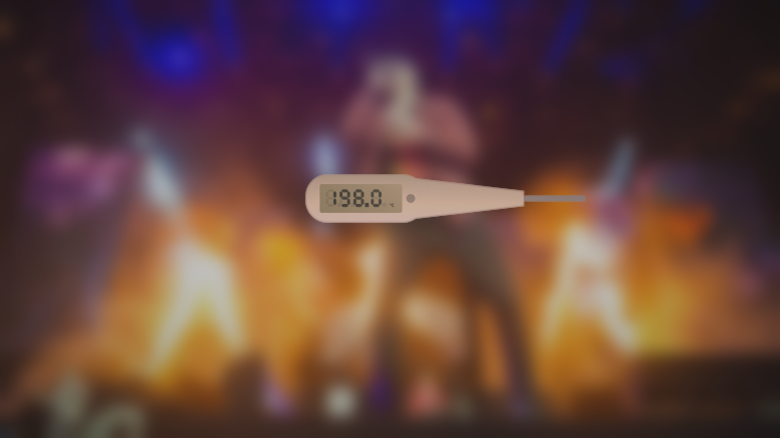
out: 198.0,°C
